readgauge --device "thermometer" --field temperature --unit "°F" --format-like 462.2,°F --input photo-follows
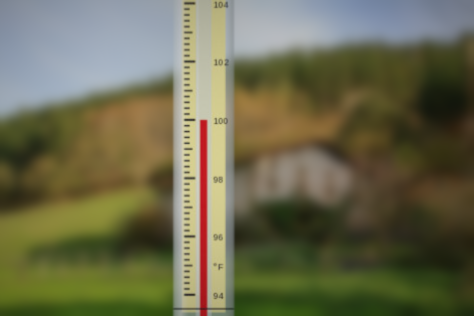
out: 100,°F
